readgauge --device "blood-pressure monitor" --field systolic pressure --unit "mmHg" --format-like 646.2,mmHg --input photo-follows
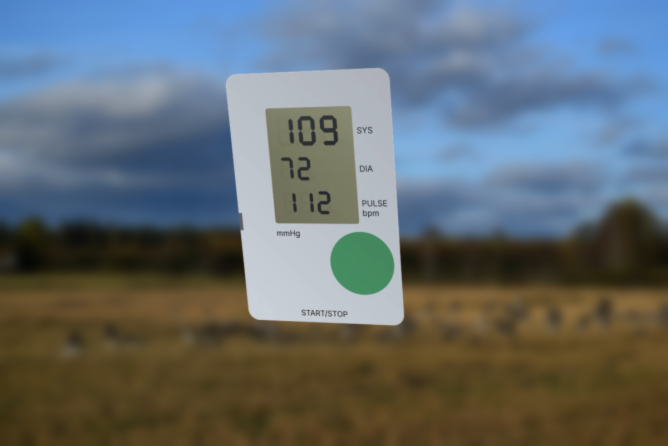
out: 109,mmHg
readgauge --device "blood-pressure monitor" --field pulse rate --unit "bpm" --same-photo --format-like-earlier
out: 112,bpm
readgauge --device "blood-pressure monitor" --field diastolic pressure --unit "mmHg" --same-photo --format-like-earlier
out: 72,mmHg
